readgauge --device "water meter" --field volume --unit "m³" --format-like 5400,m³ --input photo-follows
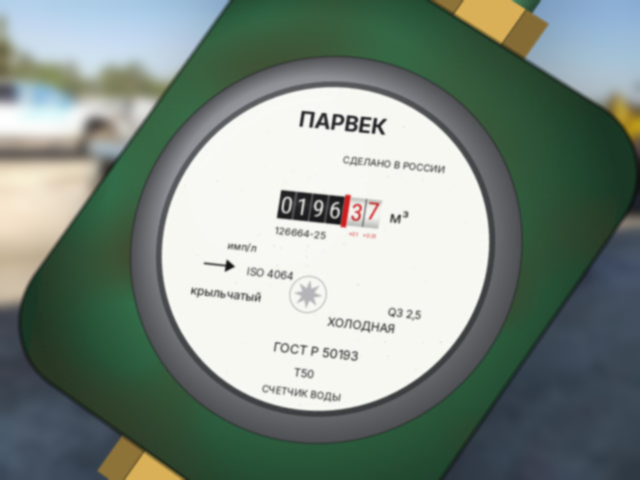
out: 196.37,m³
